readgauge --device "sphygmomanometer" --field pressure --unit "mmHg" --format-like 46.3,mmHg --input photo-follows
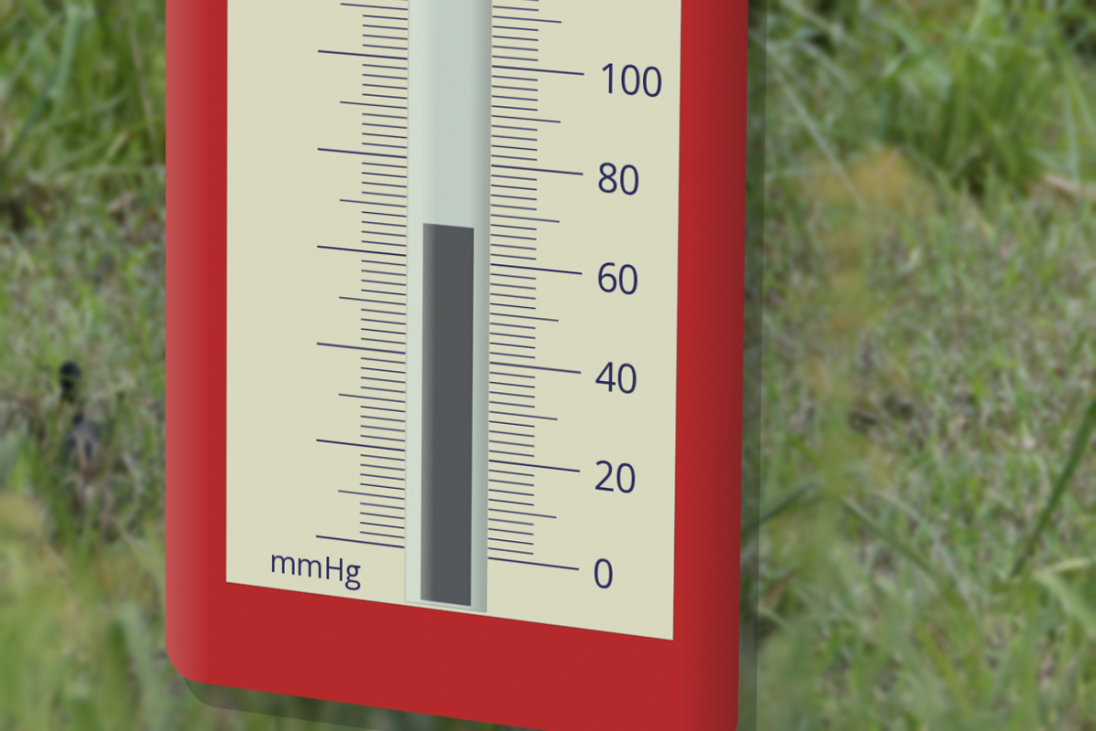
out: 67,mmHg
